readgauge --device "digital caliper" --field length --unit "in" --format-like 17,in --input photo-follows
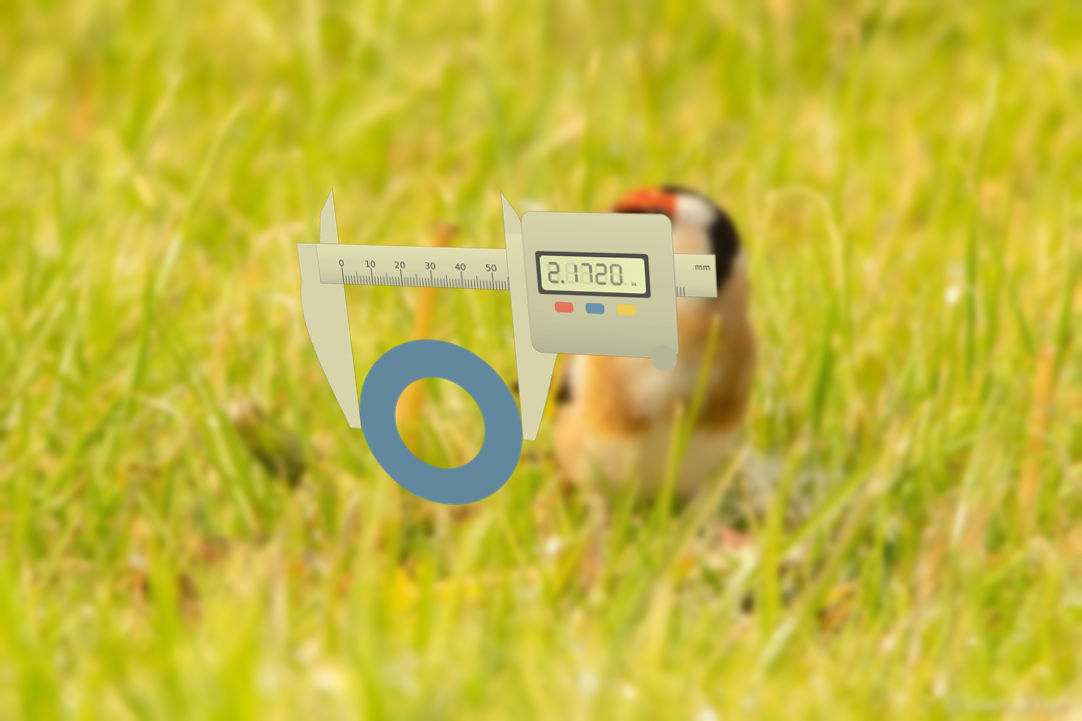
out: 2.1720,in
